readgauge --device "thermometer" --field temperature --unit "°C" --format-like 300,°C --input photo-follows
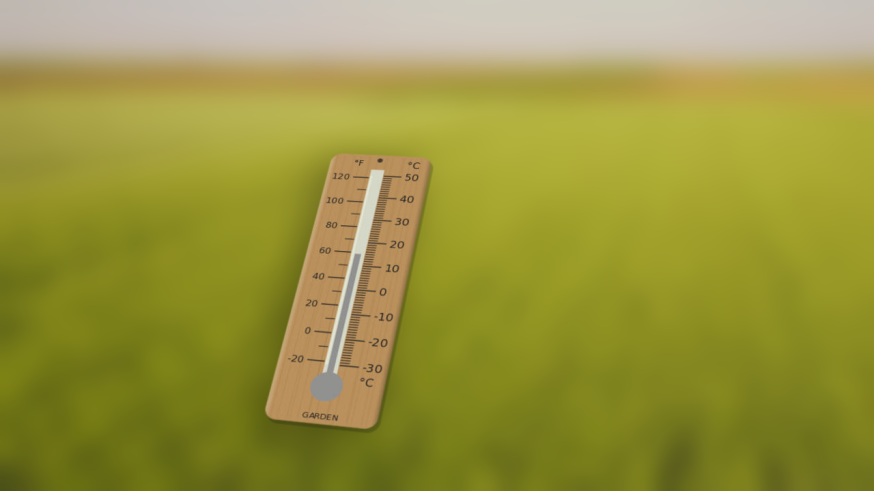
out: 15,°C
